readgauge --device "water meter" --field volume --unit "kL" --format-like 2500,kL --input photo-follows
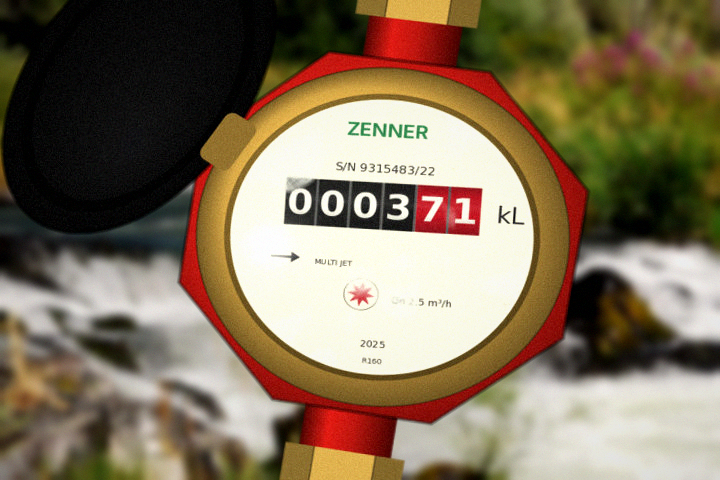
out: 3.71,kL
